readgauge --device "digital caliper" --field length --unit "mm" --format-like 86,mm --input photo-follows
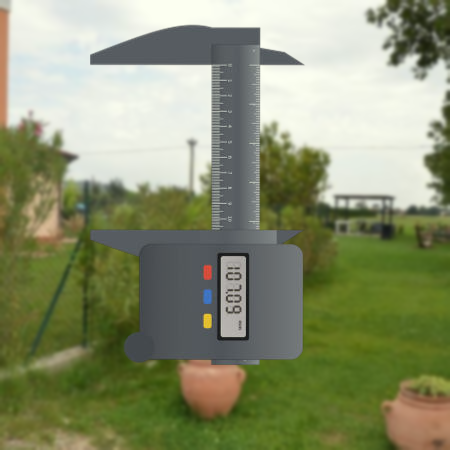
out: 107.09,mm
